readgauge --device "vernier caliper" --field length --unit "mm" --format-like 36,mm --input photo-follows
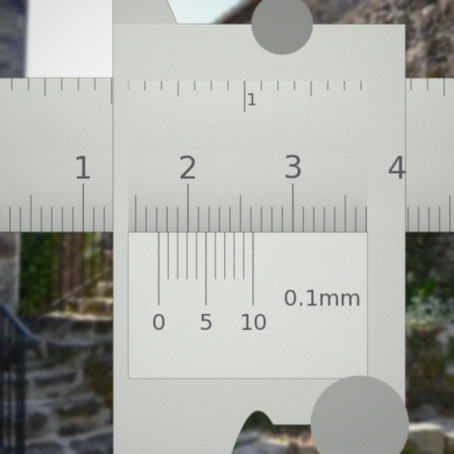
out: 17.2,mm
